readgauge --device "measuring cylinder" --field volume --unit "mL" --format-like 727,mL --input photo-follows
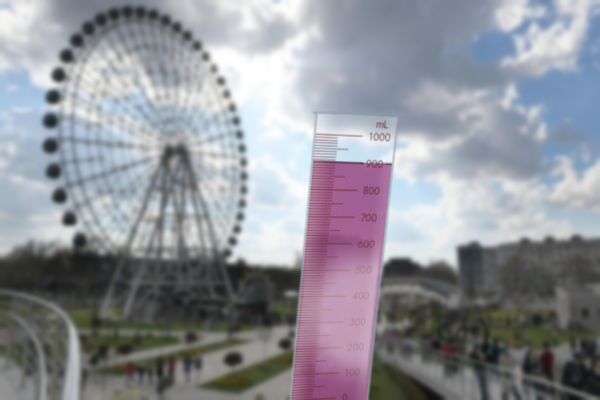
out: 900,mL
